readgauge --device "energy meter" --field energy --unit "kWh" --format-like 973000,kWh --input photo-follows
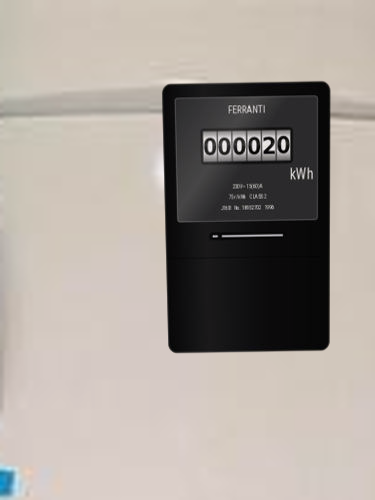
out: 20,kWh
